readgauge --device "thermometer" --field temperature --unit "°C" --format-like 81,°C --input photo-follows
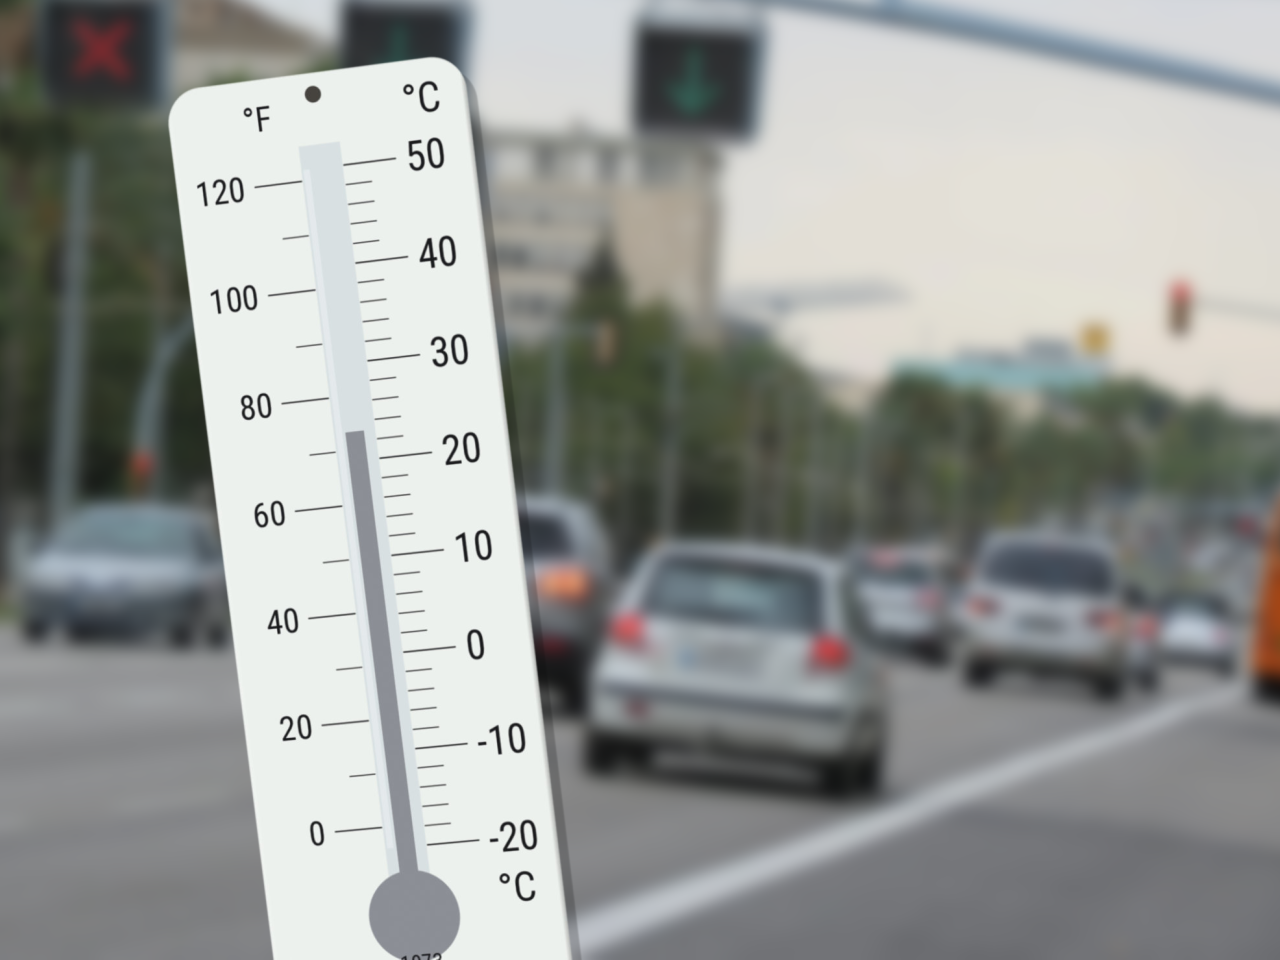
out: 23,°C
